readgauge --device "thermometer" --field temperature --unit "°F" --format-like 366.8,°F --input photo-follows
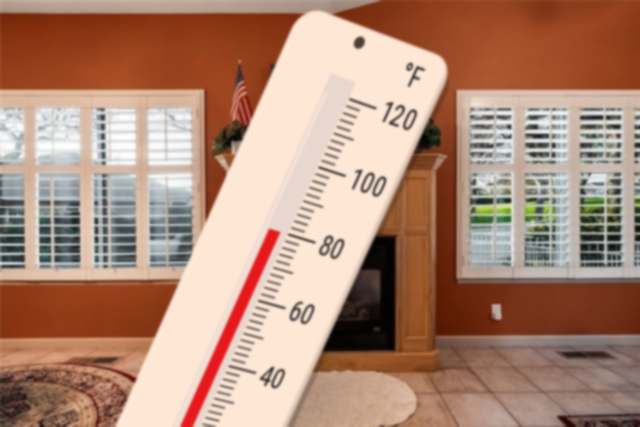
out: 80,°F
